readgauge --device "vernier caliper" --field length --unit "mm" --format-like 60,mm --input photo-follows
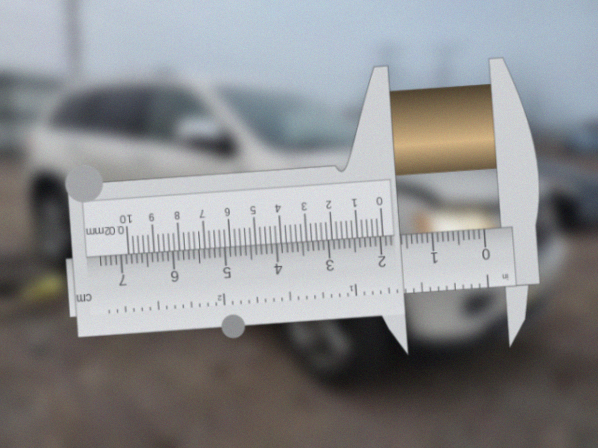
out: 19.5,mm
